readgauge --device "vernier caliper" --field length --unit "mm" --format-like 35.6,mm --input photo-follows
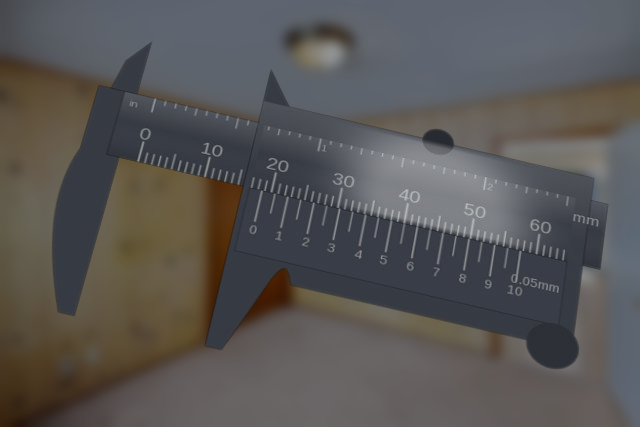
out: 18.6,mm
